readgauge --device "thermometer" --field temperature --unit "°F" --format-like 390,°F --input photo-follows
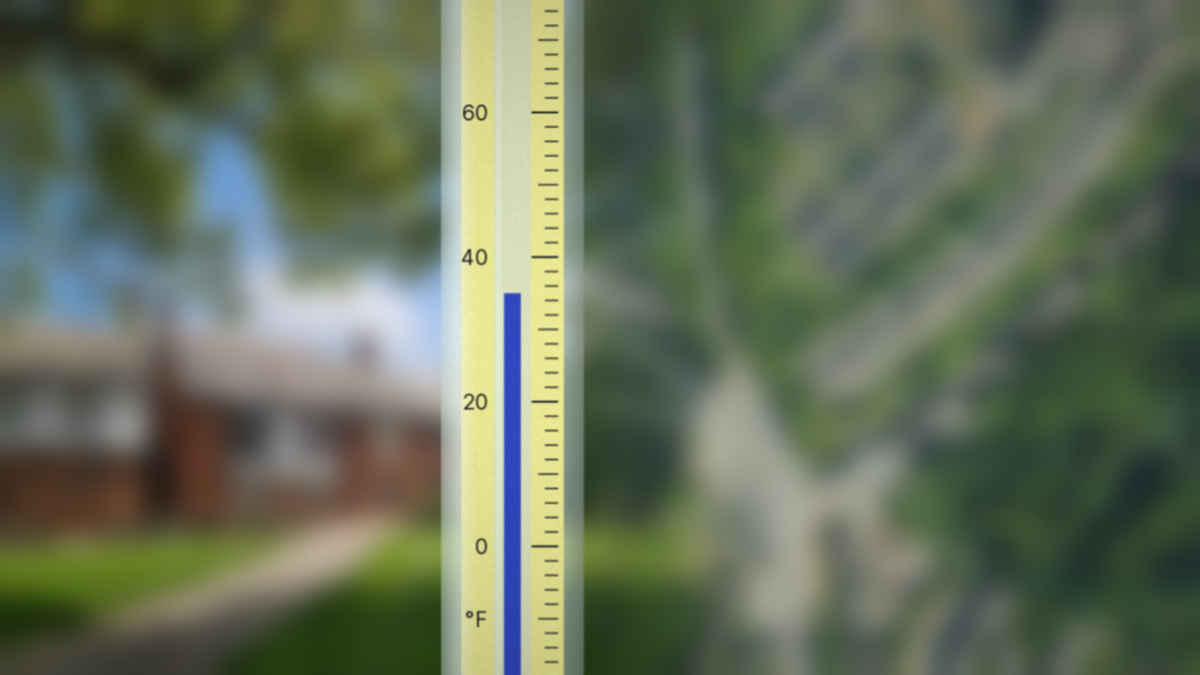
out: 35,°F
